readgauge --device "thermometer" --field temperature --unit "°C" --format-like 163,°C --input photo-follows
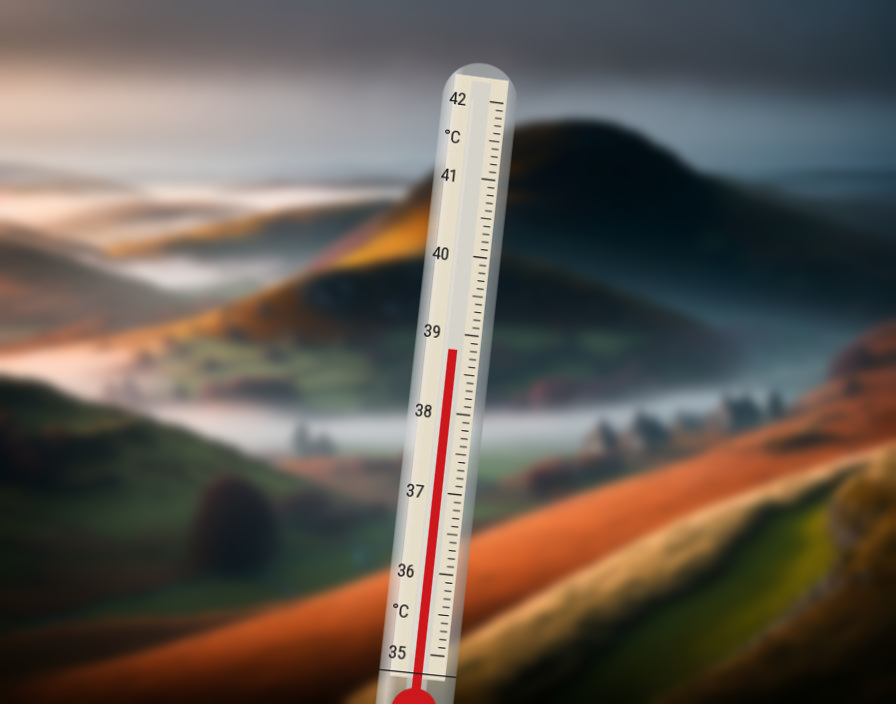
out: 38.8,°C
